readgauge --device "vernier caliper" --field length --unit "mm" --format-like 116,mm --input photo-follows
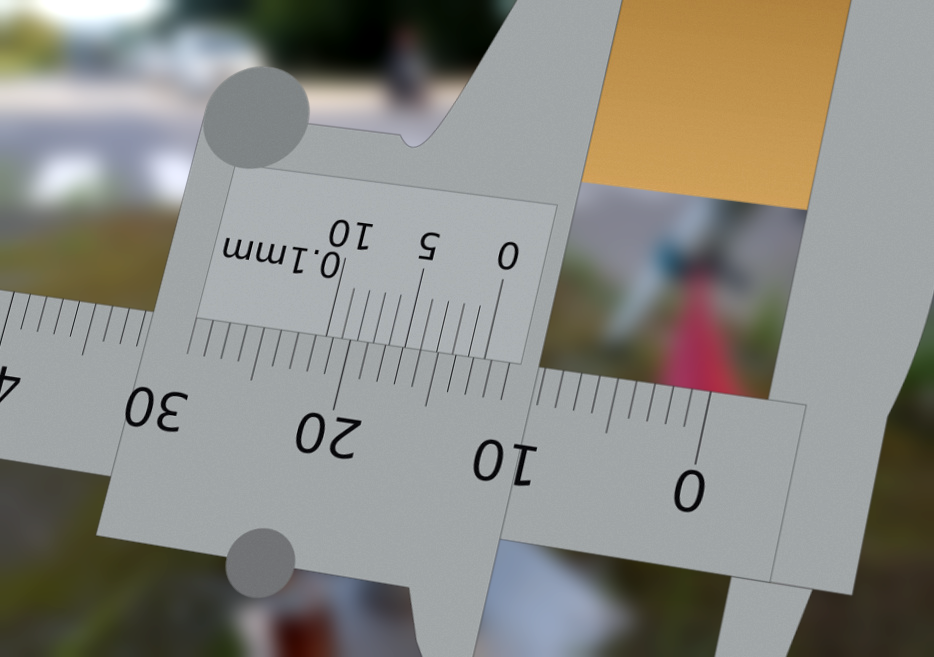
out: 12.4,mm
